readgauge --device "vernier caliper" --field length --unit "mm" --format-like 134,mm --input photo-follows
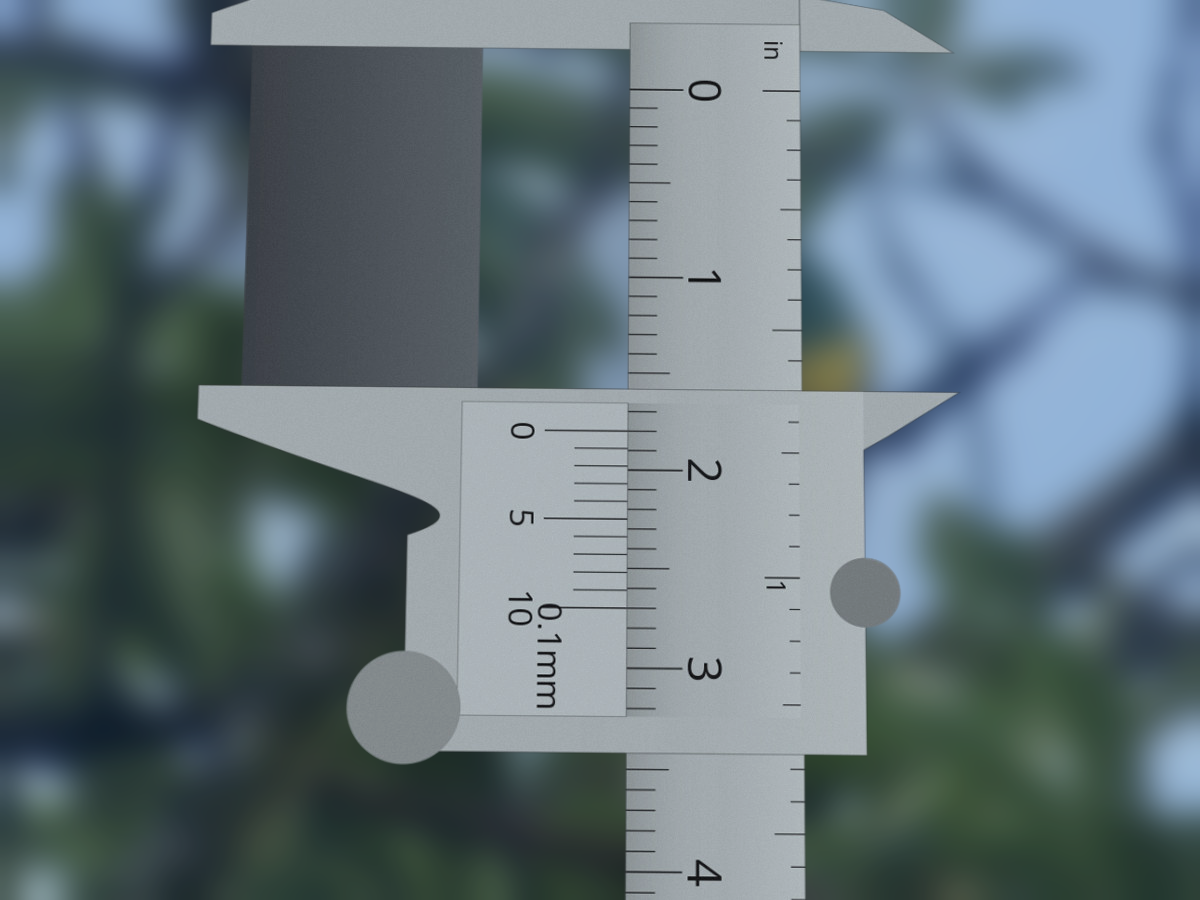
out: 18.0,mm
